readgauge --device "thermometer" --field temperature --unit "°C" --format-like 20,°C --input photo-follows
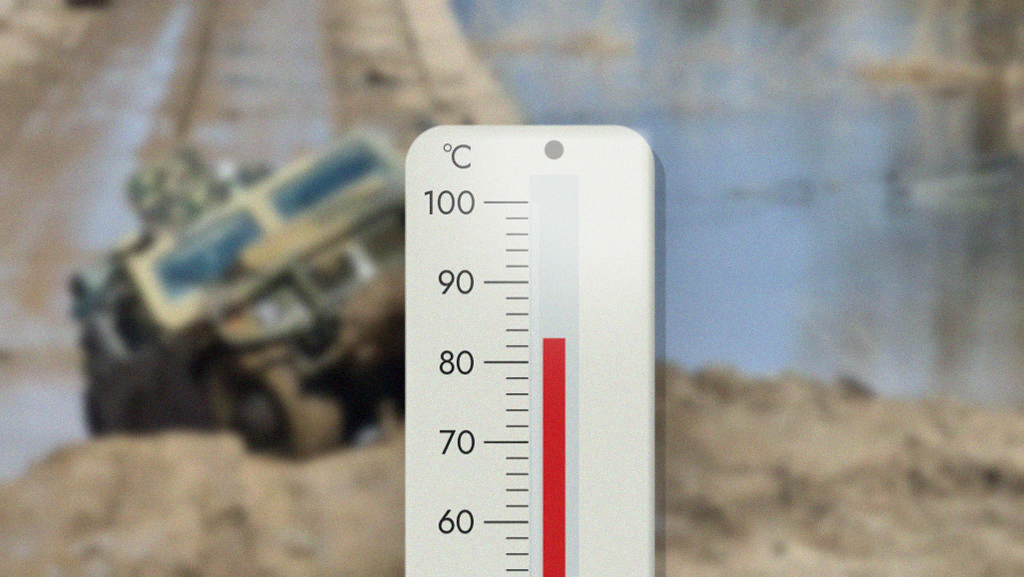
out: 83,°C
